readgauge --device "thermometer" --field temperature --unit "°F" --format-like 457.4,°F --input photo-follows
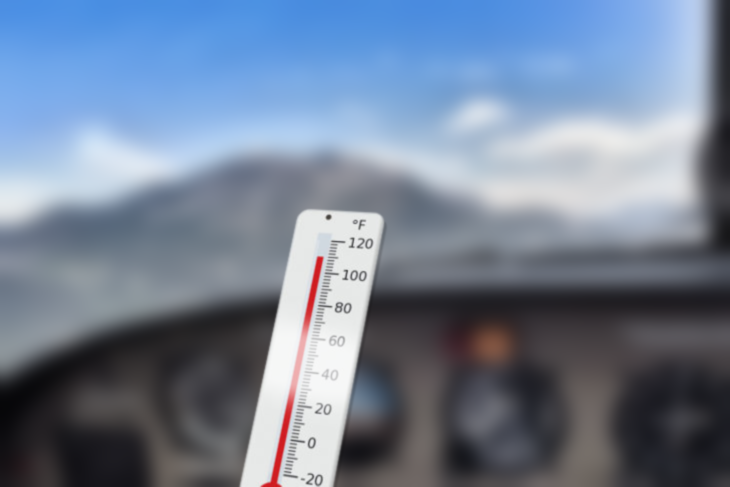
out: 110,°F
